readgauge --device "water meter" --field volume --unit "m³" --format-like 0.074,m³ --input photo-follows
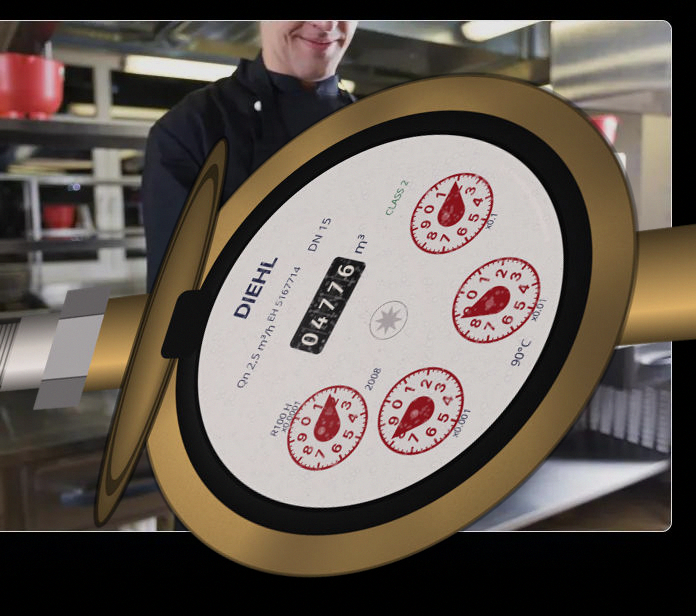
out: 4776.1881,m³
